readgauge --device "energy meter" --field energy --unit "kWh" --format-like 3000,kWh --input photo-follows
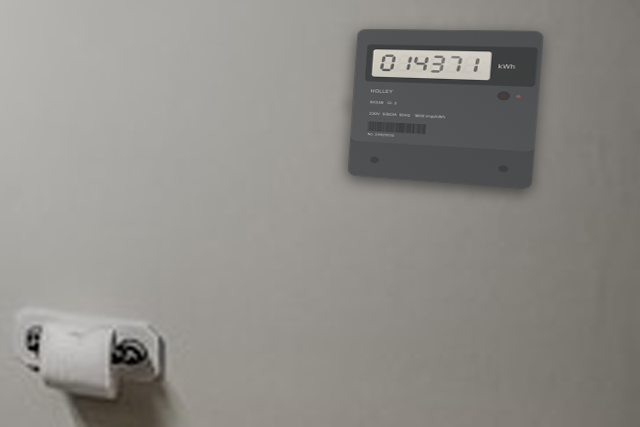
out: 14371,kWh
